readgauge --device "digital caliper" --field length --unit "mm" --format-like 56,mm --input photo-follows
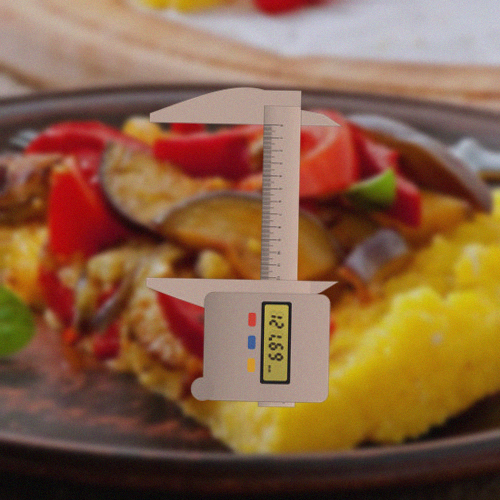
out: 121.69,mm
